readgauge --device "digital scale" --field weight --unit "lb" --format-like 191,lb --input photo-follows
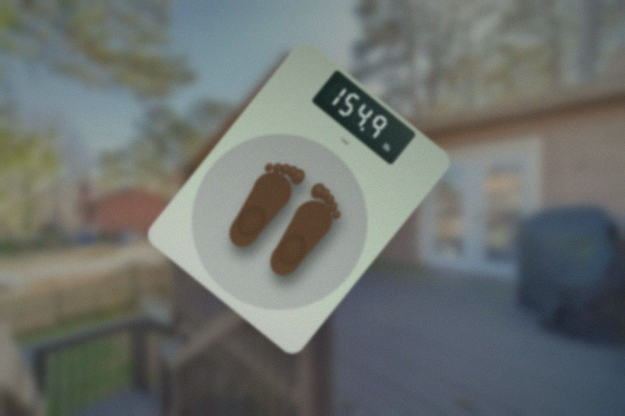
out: 154.9,lb
